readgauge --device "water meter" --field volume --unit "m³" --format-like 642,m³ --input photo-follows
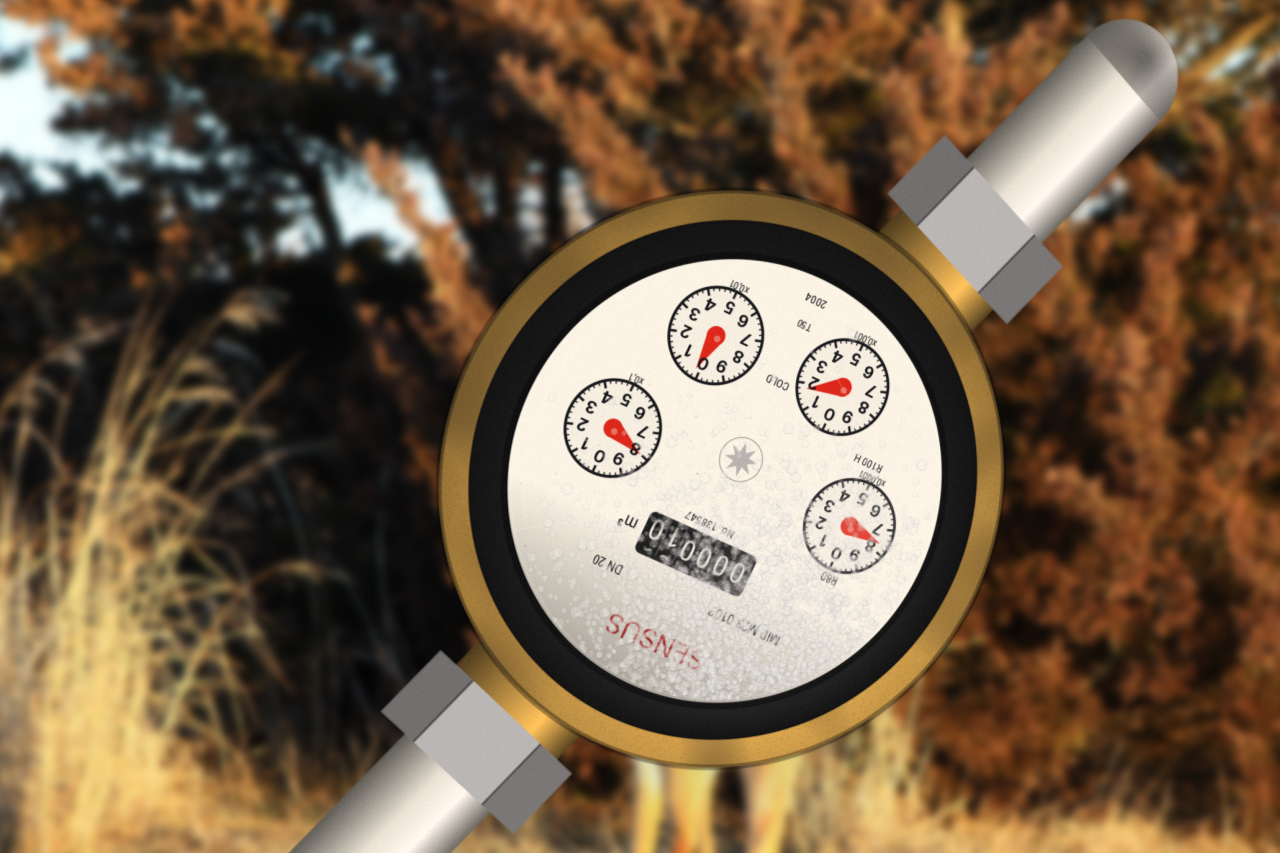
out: 9.8017,m³
